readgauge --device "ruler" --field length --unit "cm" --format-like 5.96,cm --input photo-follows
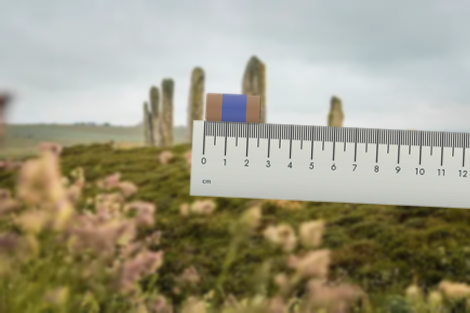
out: 2.5,cm
